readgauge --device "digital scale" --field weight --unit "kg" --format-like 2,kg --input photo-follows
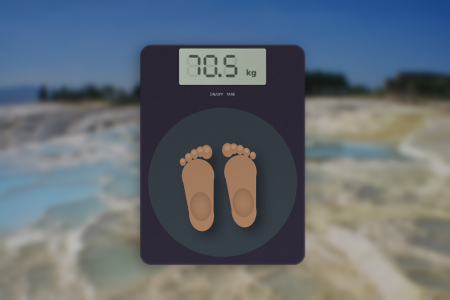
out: 70.5,kg
